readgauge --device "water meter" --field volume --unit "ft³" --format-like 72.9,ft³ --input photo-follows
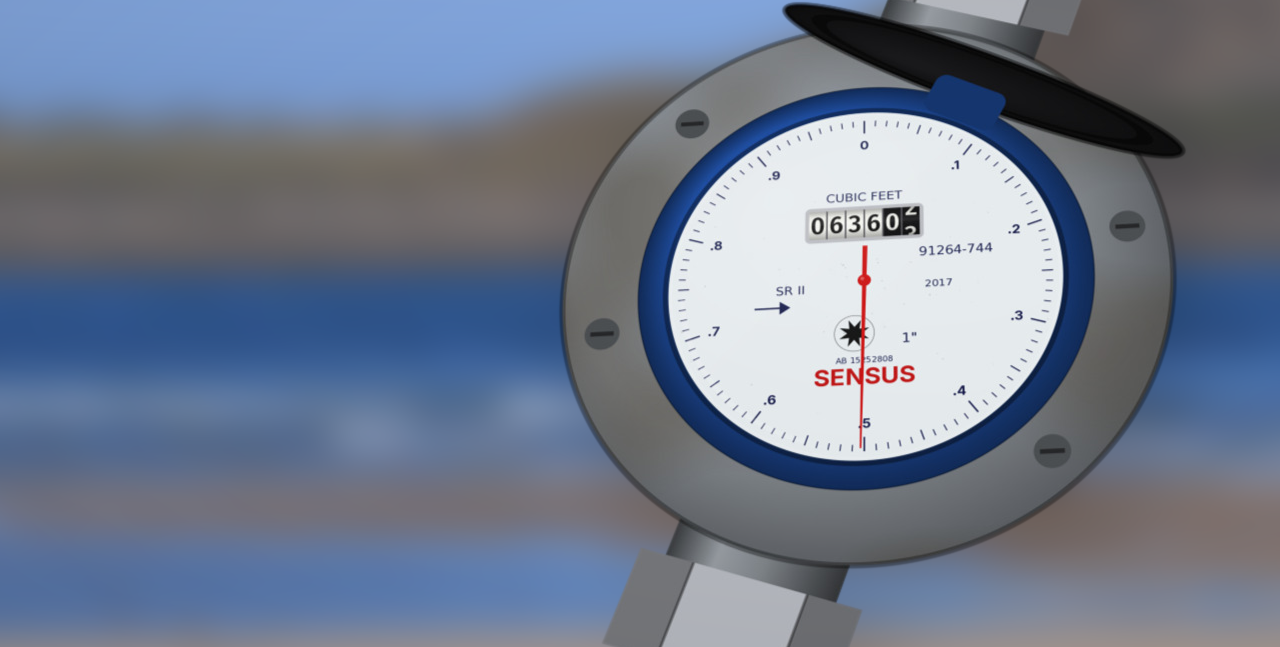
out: 63602.50,ft³
